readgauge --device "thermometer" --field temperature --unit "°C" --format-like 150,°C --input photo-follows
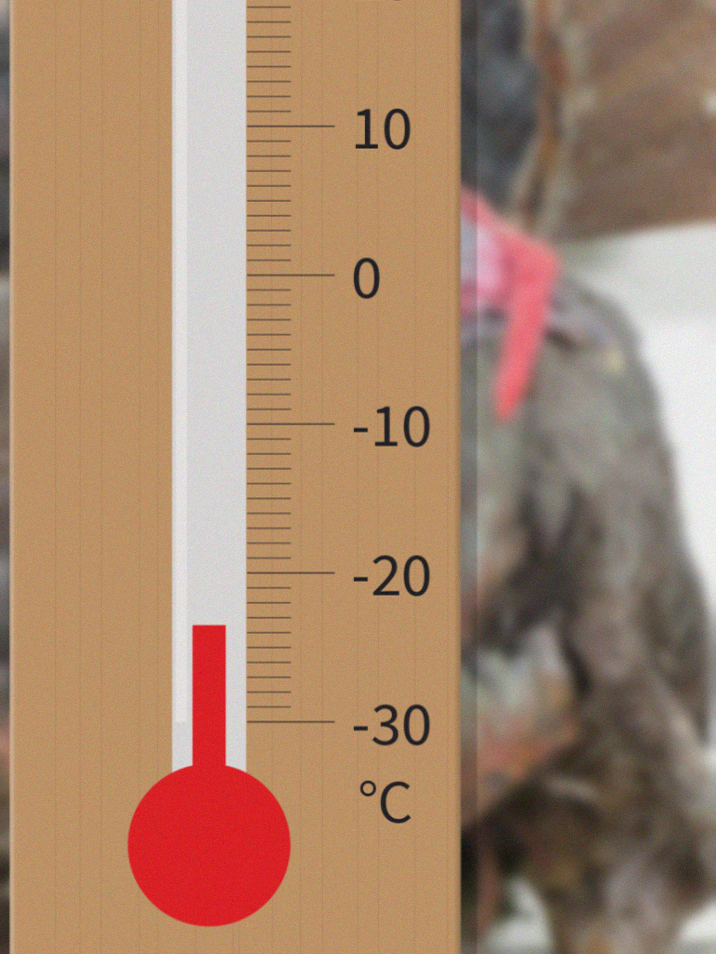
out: -23.5,°C
